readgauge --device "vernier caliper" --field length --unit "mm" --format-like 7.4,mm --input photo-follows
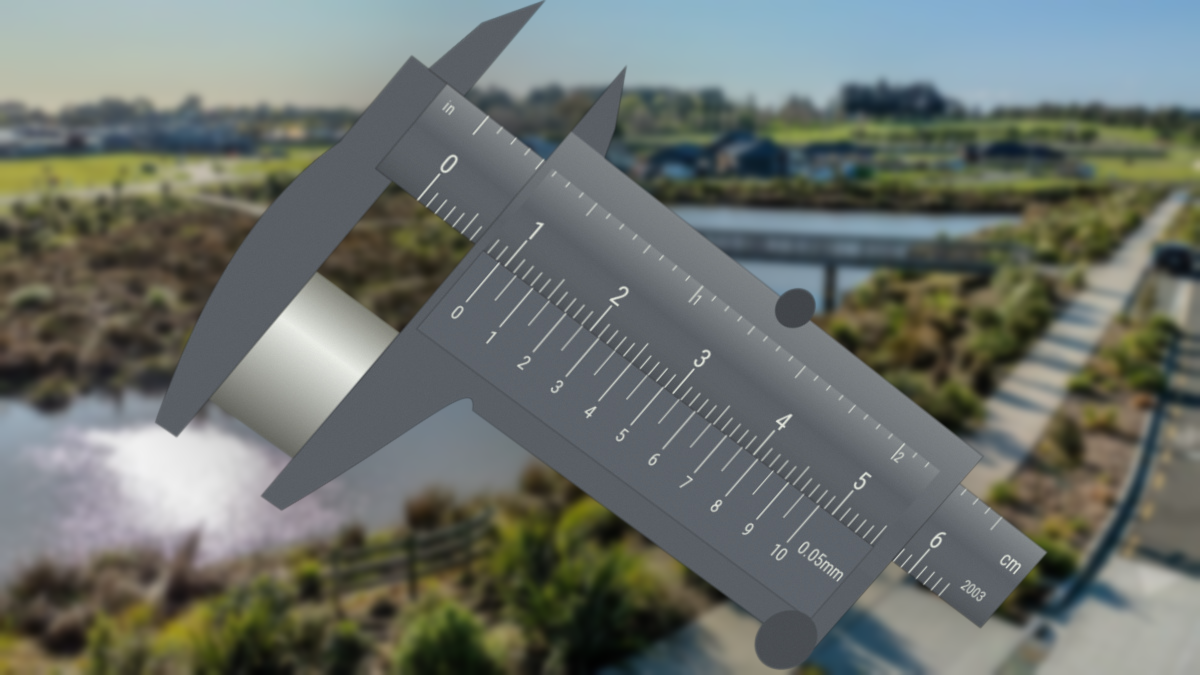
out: 9.4,mm
